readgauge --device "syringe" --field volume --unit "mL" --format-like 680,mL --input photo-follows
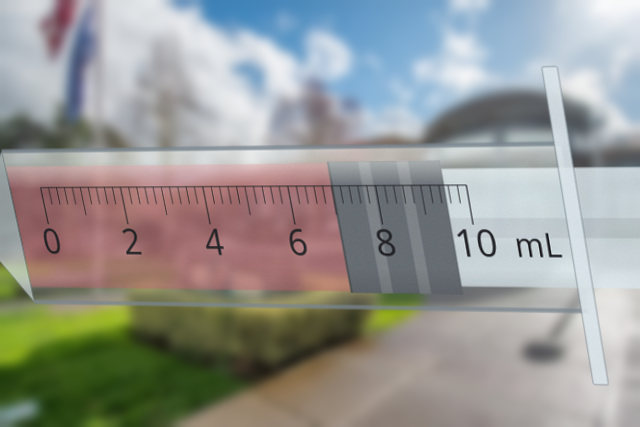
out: 7,mL
